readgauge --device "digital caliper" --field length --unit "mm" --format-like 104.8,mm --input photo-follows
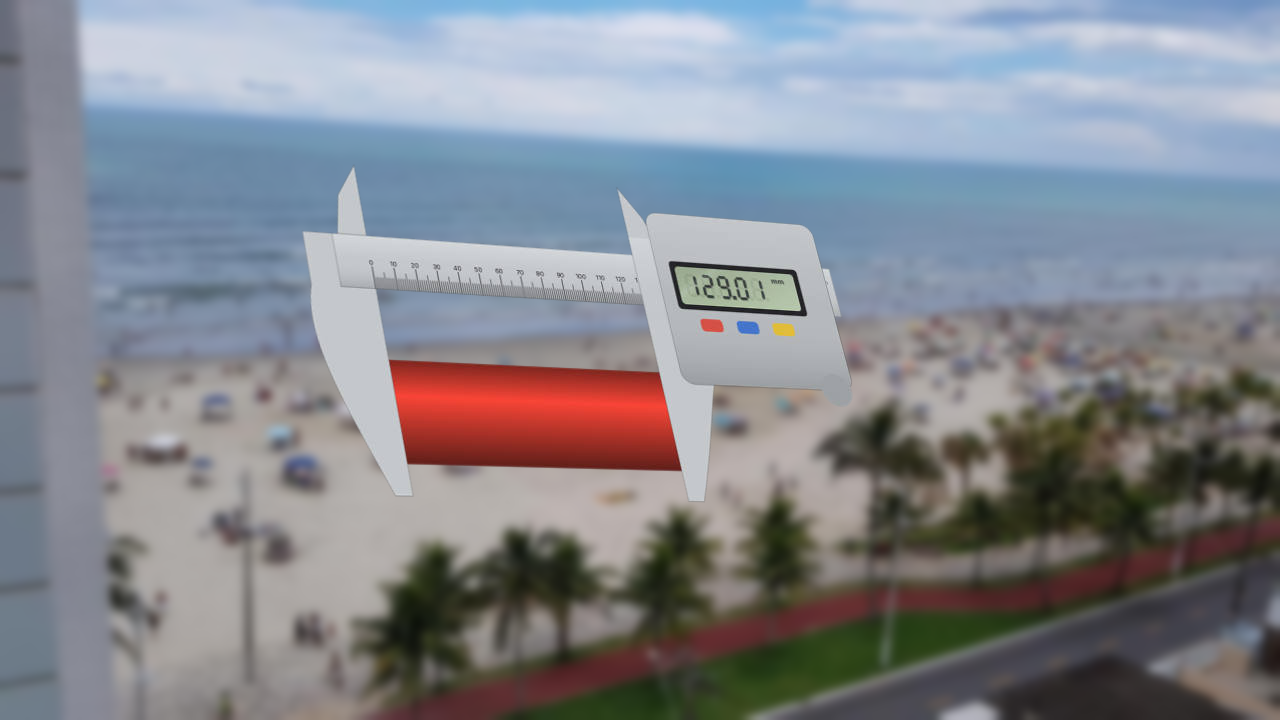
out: 129.01,mm
